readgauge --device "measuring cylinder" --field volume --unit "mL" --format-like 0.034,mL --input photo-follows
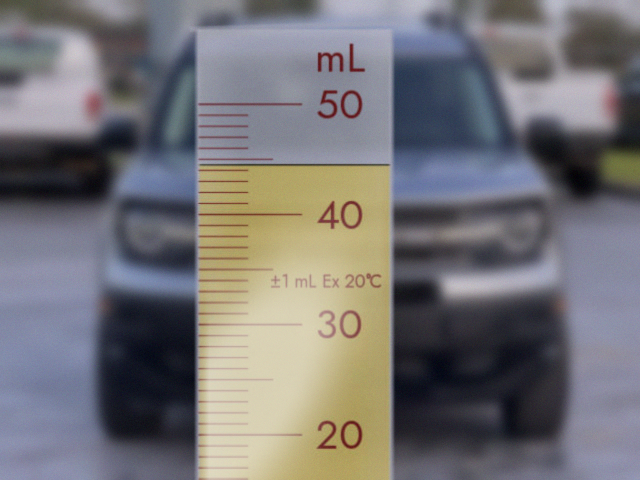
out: 44.5,mL
